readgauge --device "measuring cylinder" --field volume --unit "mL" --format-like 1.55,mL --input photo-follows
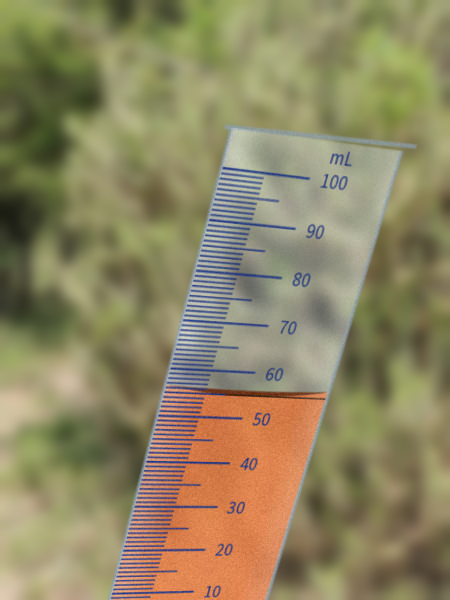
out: 55,mL
